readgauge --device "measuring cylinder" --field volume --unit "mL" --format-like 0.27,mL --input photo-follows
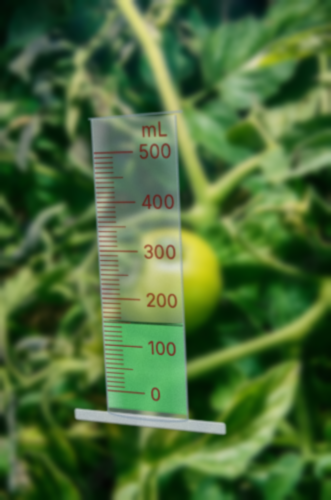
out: 150,mL
